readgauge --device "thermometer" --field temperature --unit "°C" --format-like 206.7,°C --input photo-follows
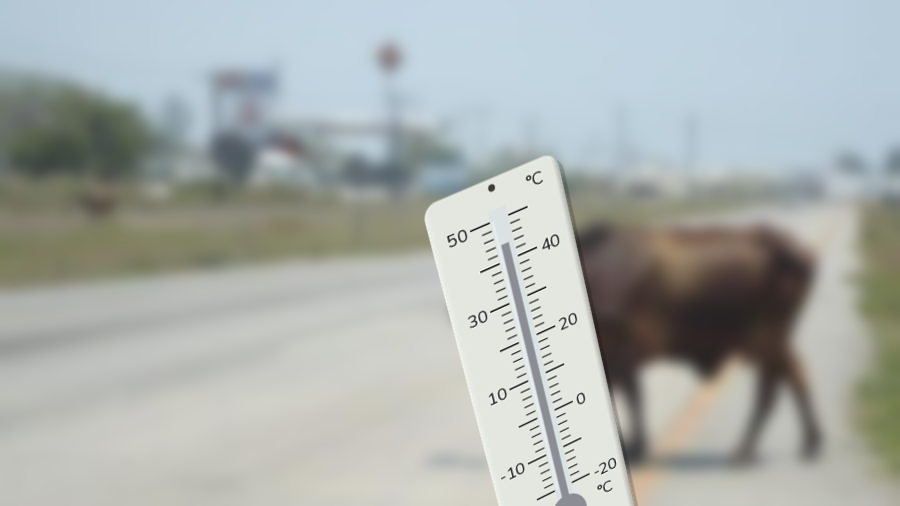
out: 44,°C
